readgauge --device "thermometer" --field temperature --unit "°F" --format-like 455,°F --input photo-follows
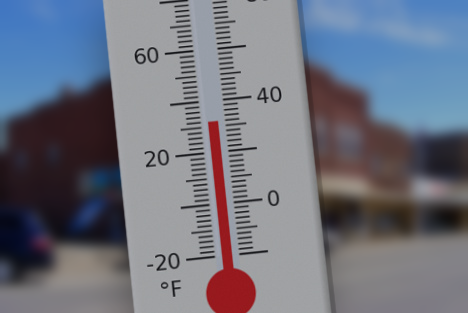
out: 32,°F
